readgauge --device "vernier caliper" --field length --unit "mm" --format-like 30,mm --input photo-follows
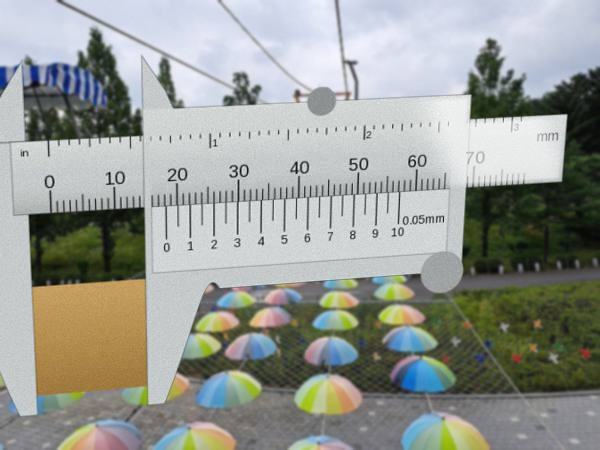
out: 18.2,mm
